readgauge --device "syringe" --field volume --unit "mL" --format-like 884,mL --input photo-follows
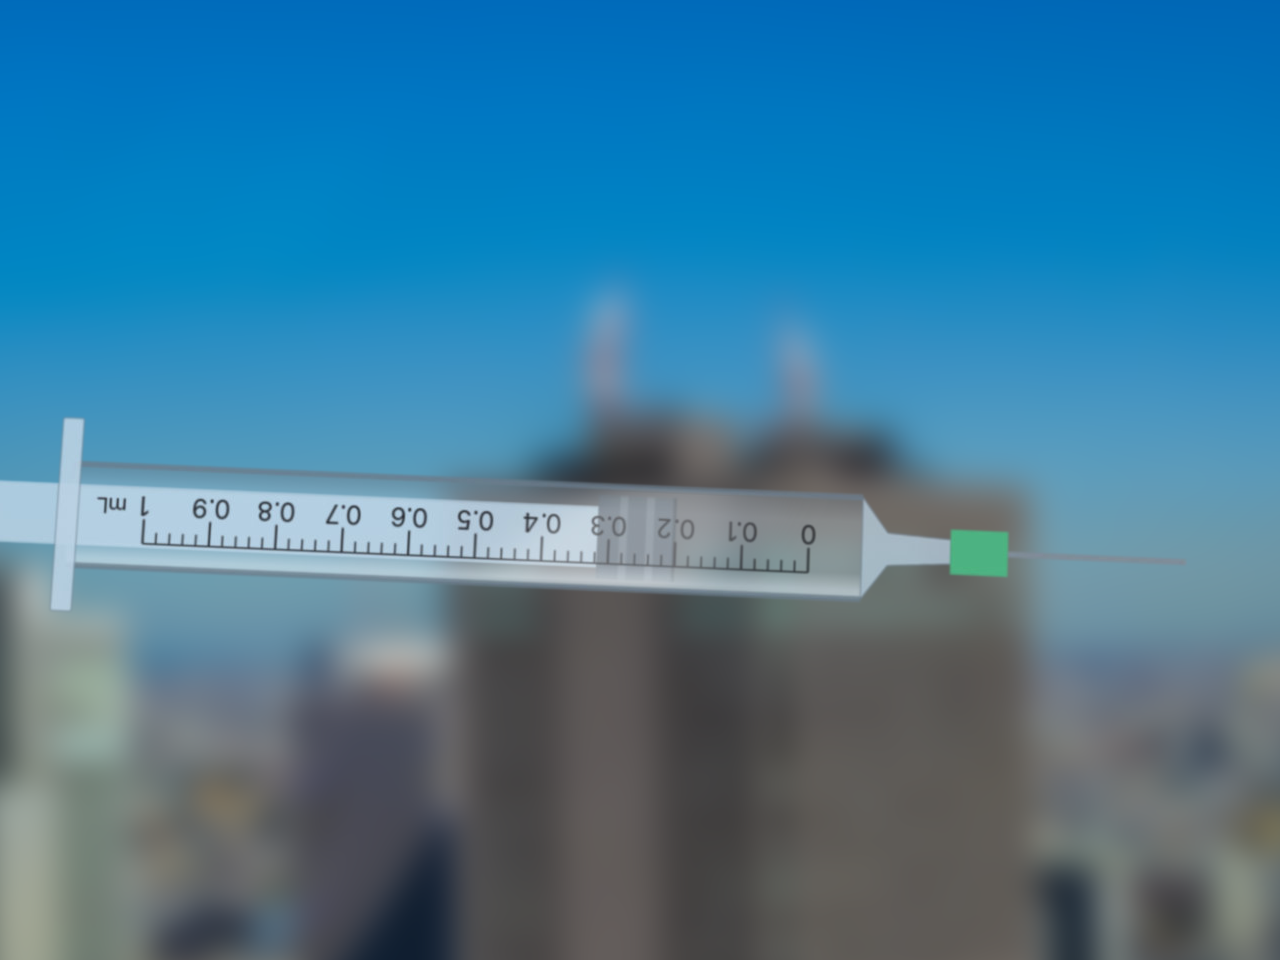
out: 0.2,mL
